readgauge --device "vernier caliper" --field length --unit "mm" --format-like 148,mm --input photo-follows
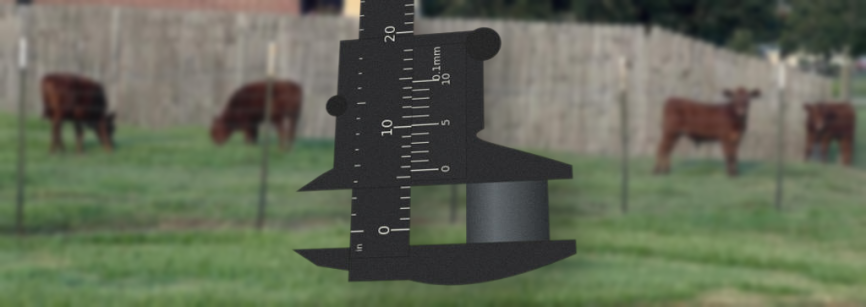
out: 5.6,mm
